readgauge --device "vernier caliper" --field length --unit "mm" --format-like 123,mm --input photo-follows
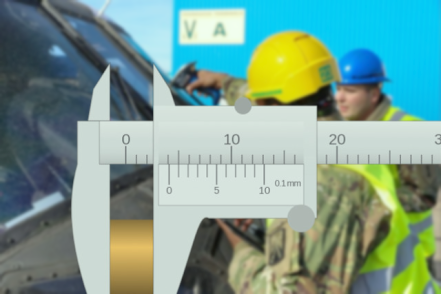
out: 4.1,mm
